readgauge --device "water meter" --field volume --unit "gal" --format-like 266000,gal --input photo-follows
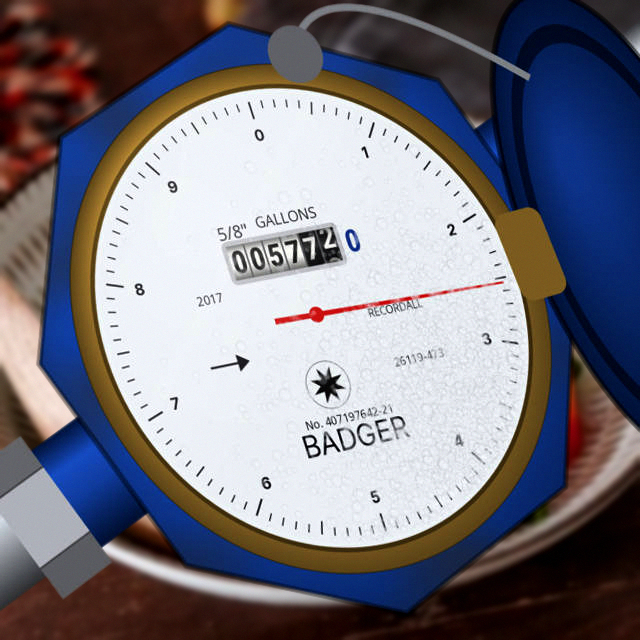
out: 57722.5,gal
